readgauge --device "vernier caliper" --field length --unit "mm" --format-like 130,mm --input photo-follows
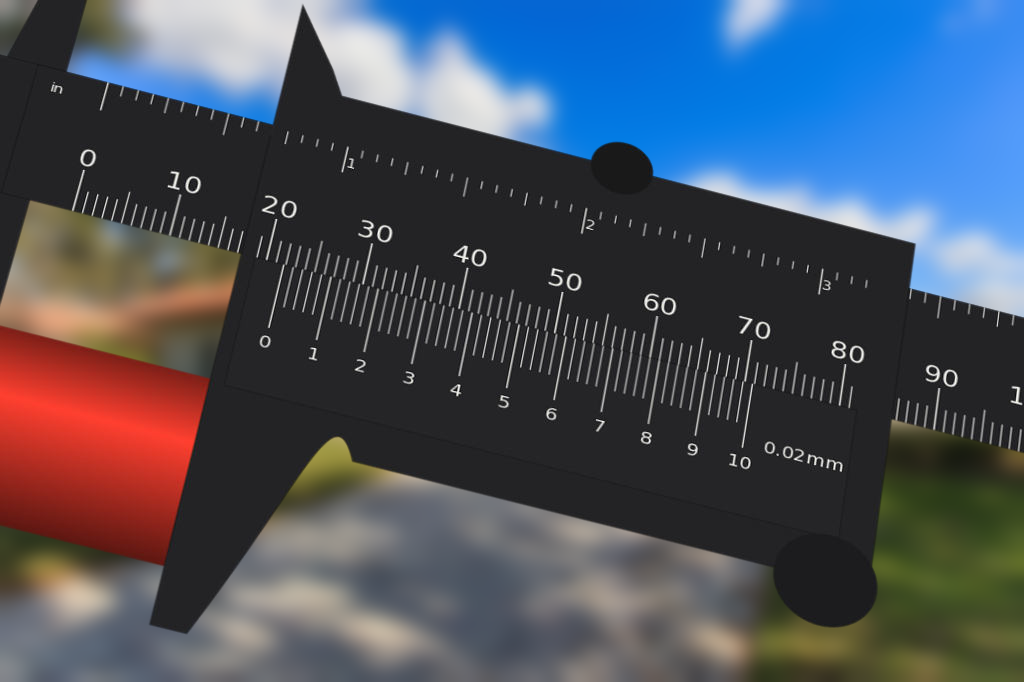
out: 21.8,mm
